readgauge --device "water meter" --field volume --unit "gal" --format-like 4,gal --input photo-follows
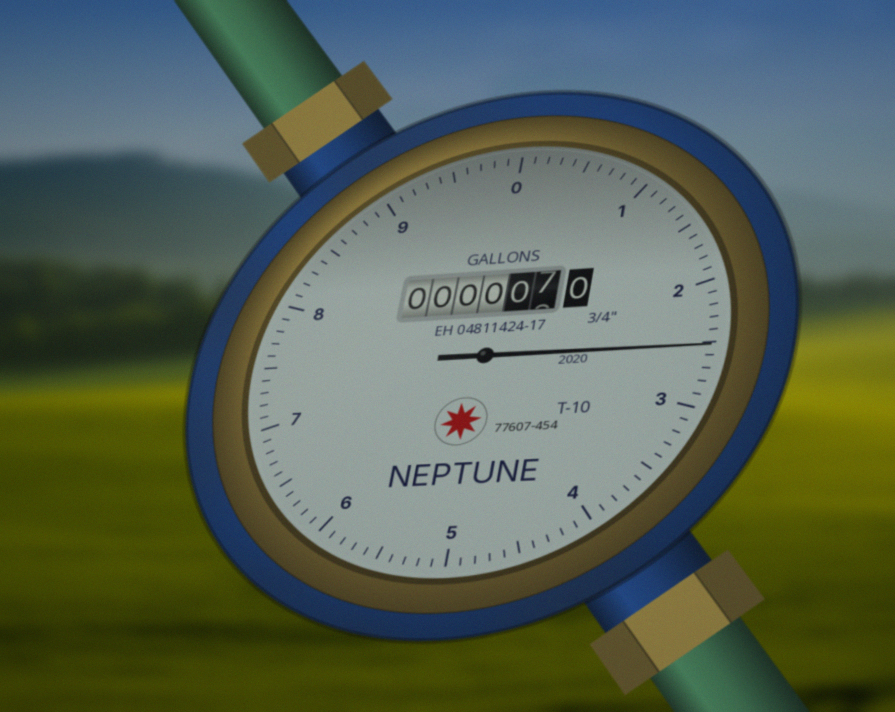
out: 72.5,gal
